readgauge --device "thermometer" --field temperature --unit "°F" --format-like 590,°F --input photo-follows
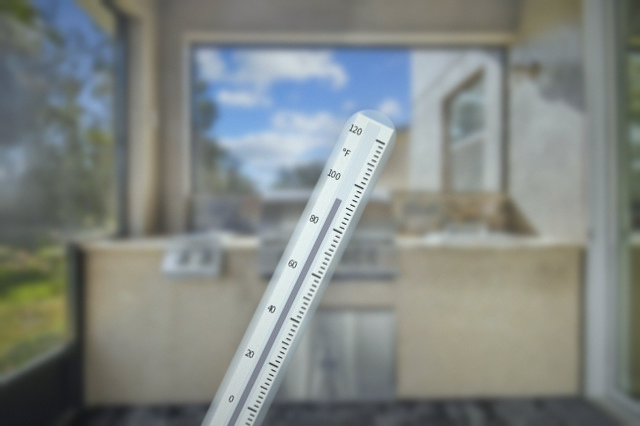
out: 92,°F
